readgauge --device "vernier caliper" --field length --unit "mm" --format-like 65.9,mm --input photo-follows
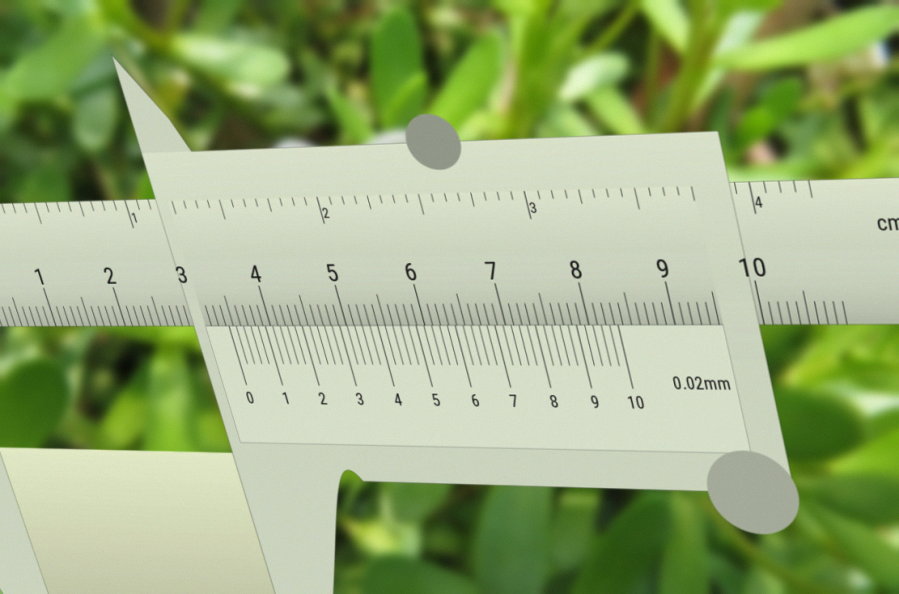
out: 34.4,mm
